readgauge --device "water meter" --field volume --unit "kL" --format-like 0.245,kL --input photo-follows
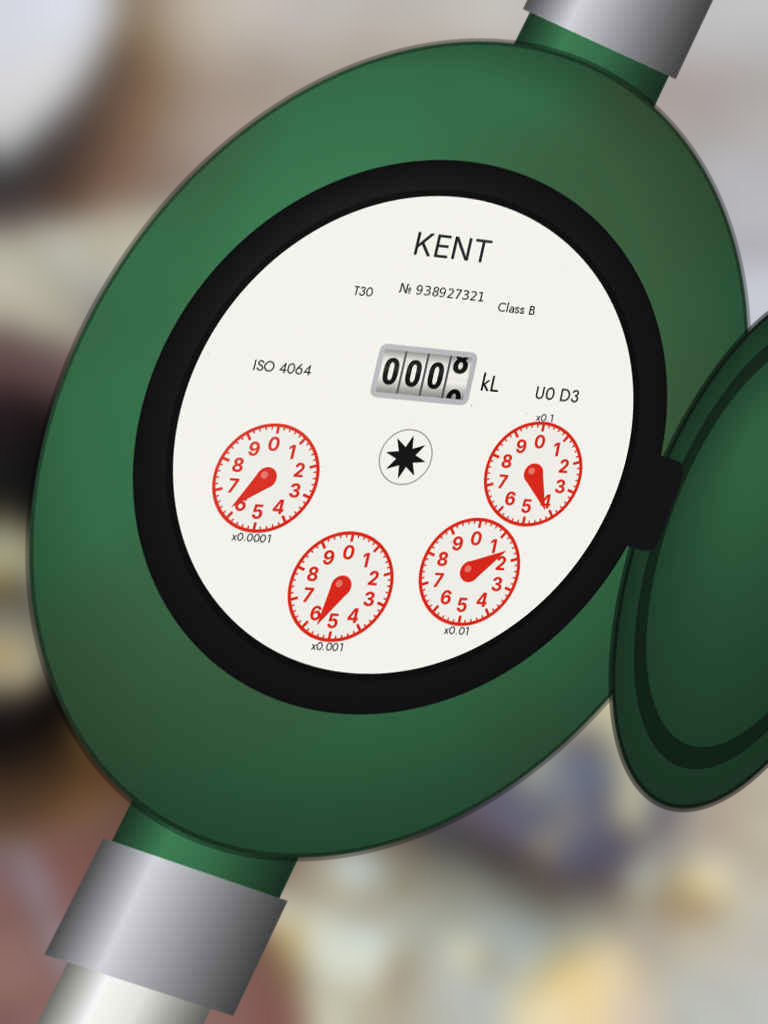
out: 8.4156,kL
